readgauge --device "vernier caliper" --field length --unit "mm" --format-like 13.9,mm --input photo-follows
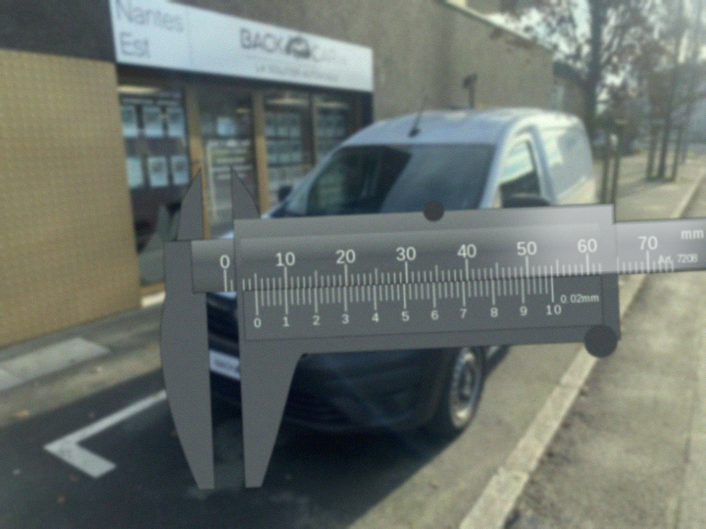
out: 5.0,mm
